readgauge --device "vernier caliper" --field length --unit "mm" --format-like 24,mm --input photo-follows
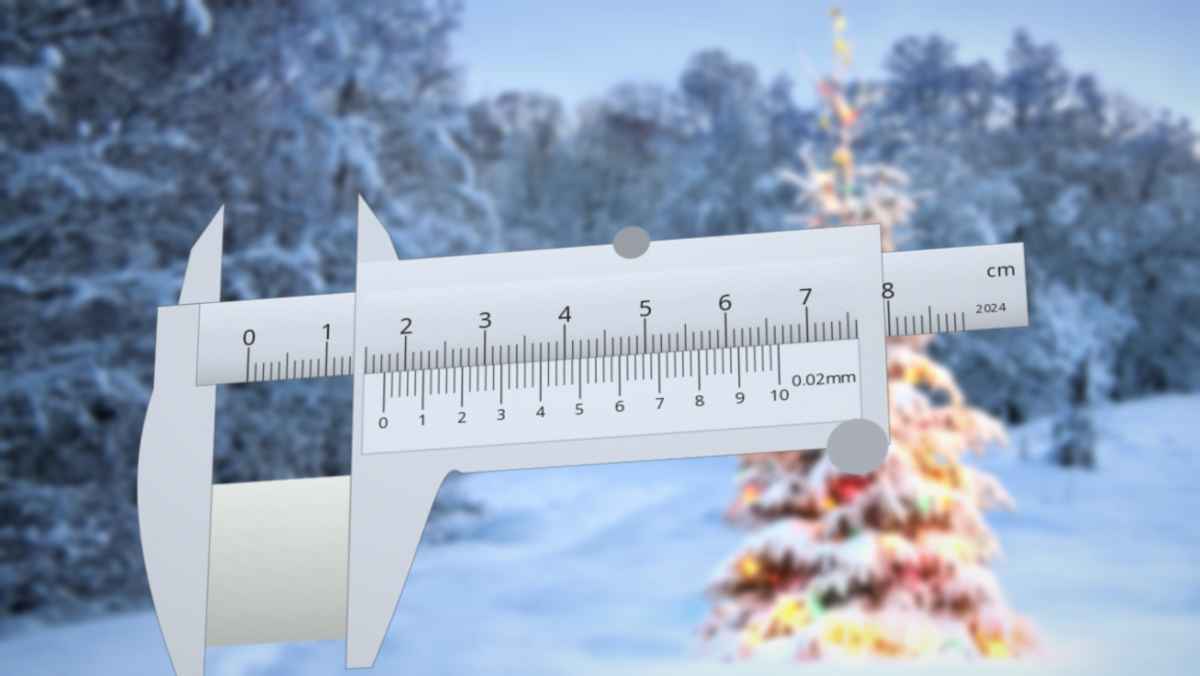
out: 17.4,mm
